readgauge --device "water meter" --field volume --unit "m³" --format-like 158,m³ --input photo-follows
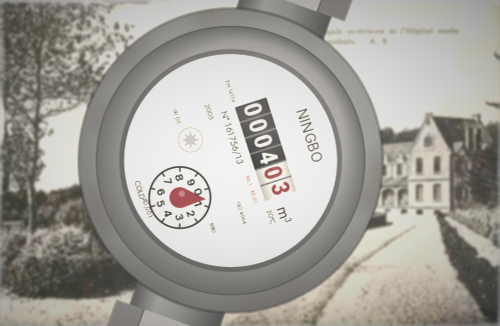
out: 4.030,m³
